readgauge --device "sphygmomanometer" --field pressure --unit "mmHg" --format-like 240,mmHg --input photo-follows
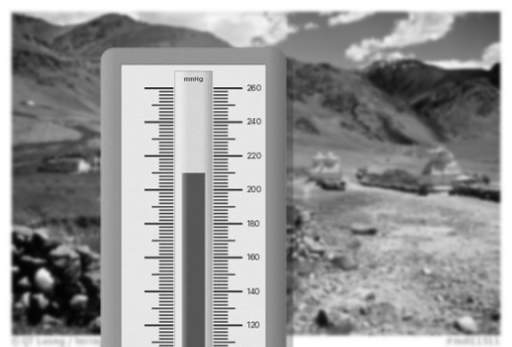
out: 210,mmHg
